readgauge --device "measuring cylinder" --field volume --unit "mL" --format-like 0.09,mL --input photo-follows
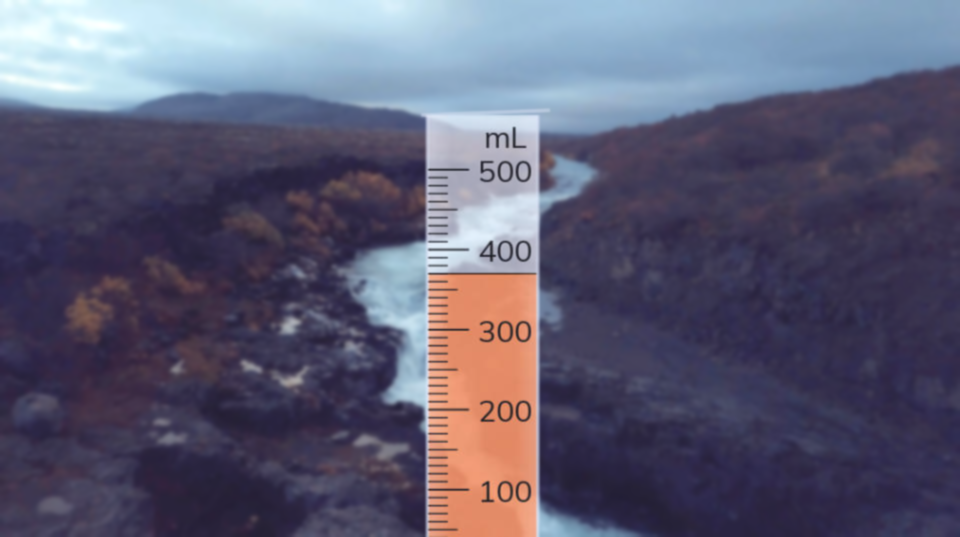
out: 370,mL
